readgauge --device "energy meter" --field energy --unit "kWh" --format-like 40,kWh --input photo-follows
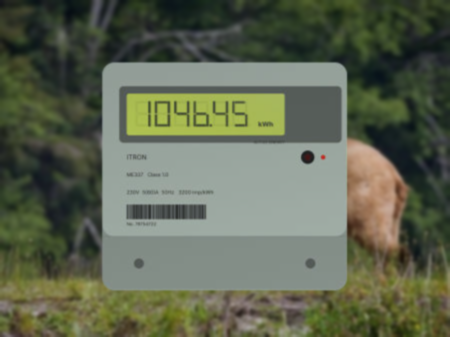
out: 1046.45,kWh
